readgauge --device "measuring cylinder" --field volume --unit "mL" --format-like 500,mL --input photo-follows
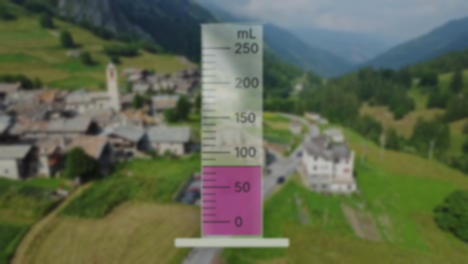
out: 80,mL
